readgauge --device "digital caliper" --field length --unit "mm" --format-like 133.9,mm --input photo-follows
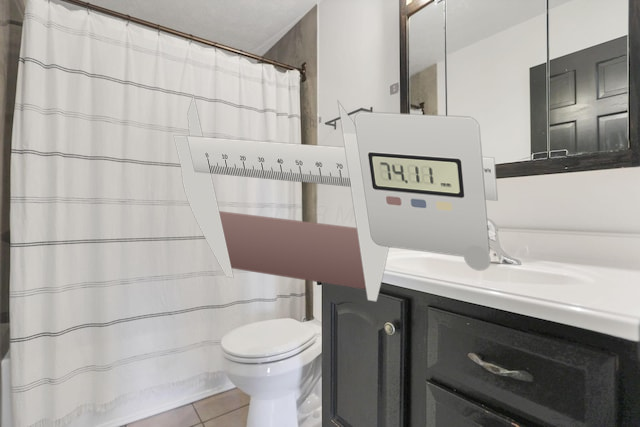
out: 74.11,mm
